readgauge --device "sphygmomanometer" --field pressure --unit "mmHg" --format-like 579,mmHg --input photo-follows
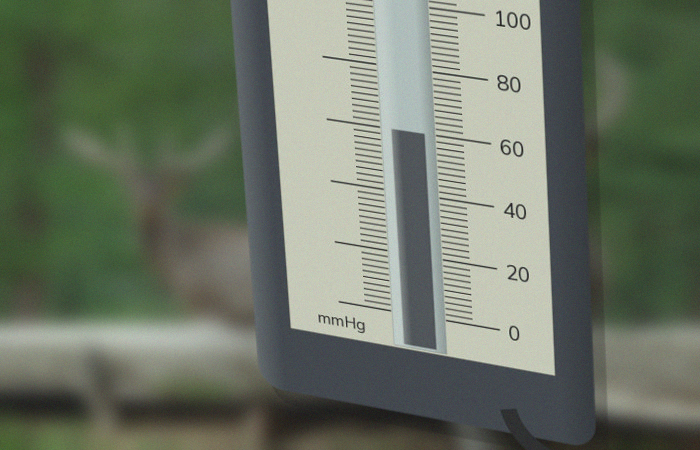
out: 60,mmHg
